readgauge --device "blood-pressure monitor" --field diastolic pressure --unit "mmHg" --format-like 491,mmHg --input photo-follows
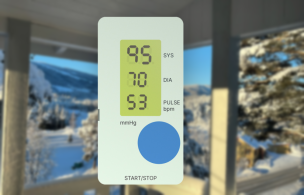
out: 70,mmHg
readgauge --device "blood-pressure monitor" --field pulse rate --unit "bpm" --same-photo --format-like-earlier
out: 53,bpm
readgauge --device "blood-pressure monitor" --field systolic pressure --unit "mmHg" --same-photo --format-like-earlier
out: 95,mmHg
